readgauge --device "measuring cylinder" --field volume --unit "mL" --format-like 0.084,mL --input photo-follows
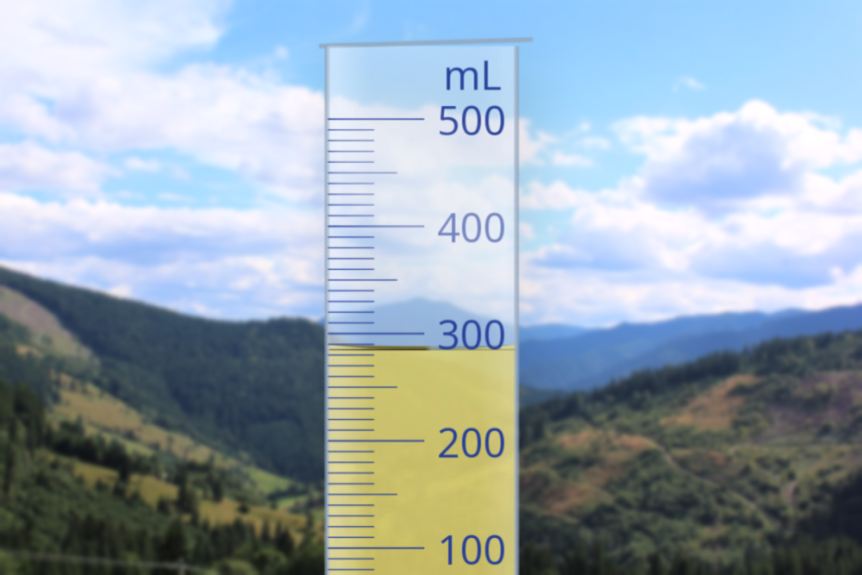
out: 285,mL
